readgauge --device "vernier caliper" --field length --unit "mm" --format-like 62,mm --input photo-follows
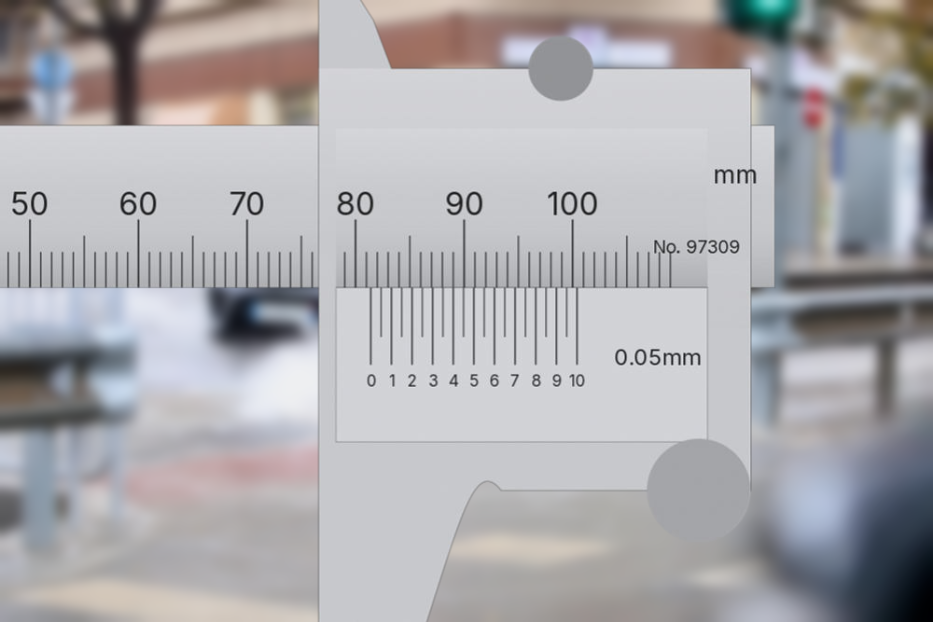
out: 81.4,mm
